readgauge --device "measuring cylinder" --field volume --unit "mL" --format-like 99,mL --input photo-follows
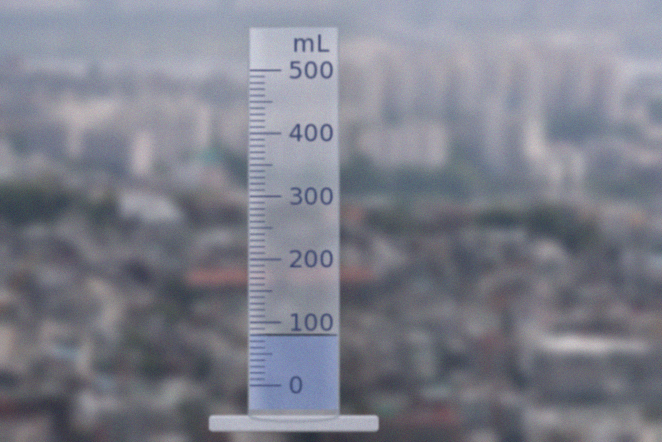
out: 80,mL
